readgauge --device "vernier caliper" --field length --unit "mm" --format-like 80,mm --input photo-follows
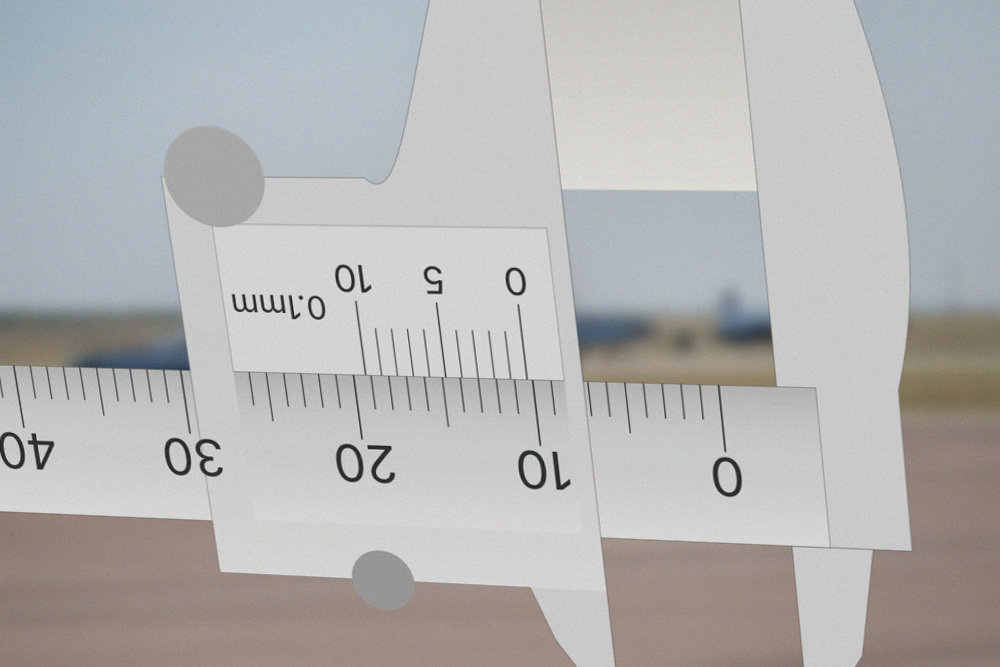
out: 10.3,mm
